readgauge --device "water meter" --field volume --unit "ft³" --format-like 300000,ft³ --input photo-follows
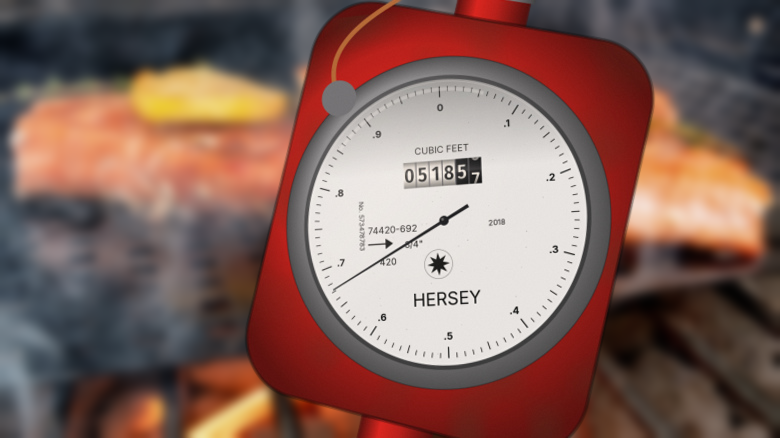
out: 51856.67,ft³
